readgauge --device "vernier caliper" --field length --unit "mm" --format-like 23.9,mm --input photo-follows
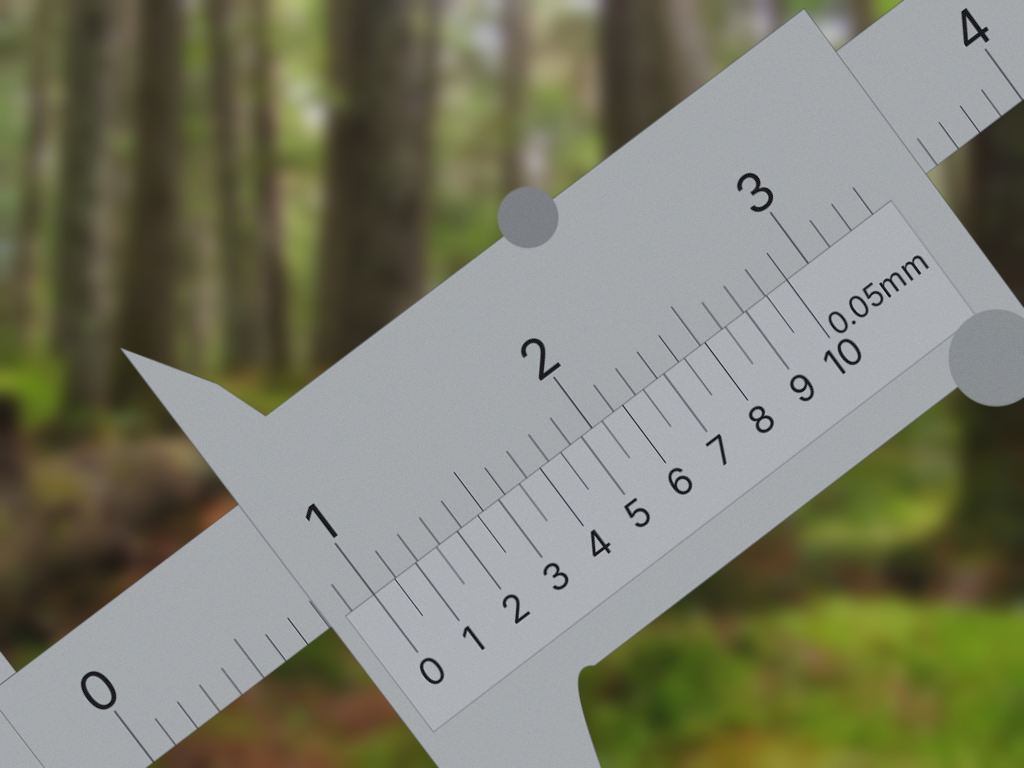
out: 10.00,mm
